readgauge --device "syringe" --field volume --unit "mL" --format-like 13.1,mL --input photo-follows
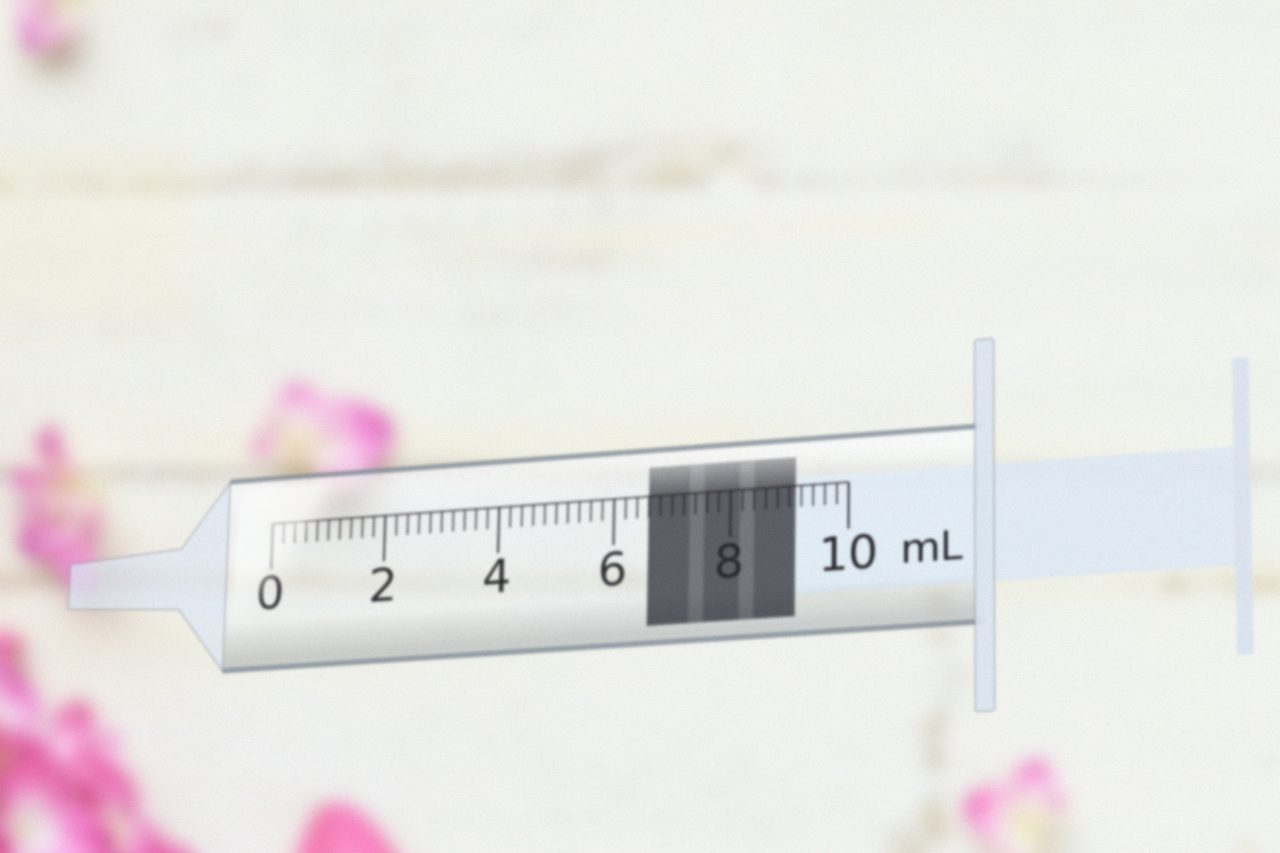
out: 6.6,mL
